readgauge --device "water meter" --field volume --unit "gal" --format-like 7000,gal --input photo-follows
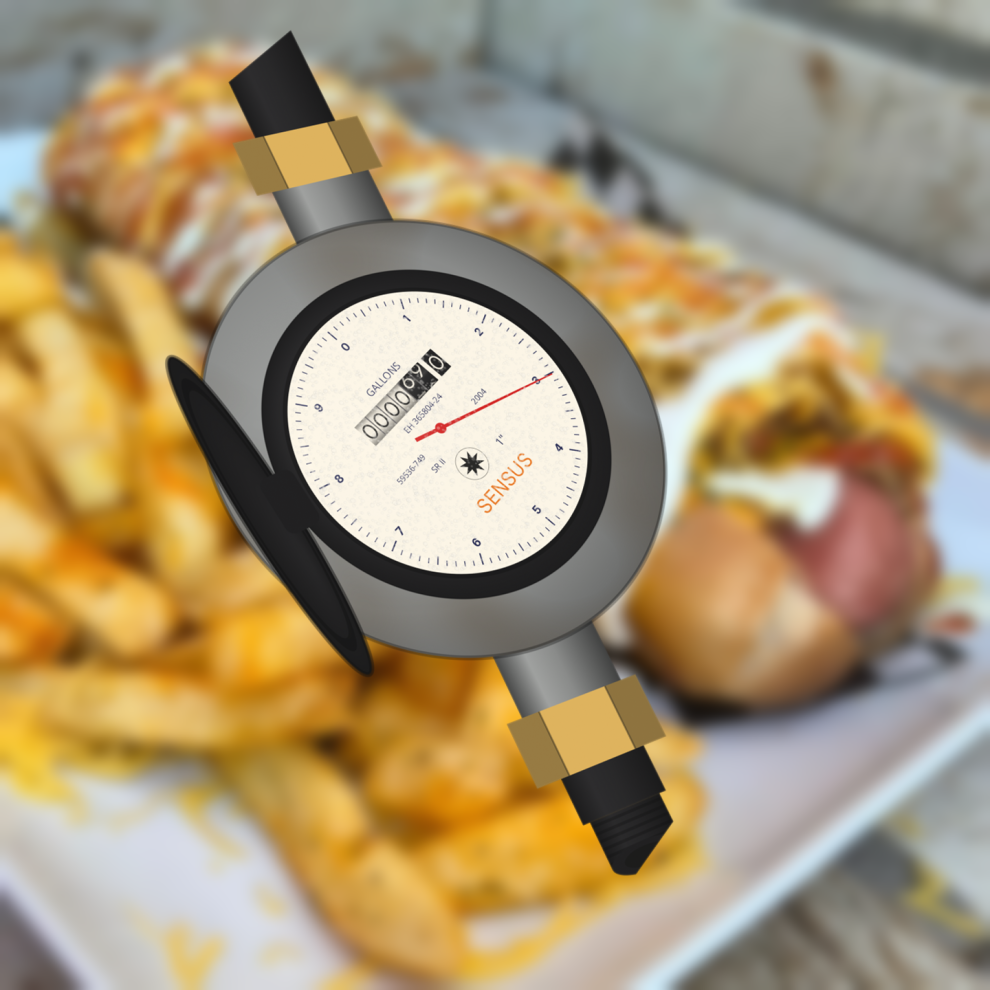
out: 693.0,gal
